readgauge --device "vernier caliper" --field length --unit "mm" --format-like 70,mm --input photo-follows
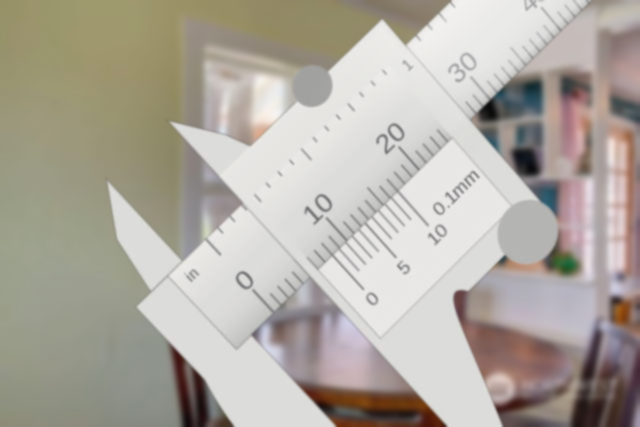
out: 8.0,mm
